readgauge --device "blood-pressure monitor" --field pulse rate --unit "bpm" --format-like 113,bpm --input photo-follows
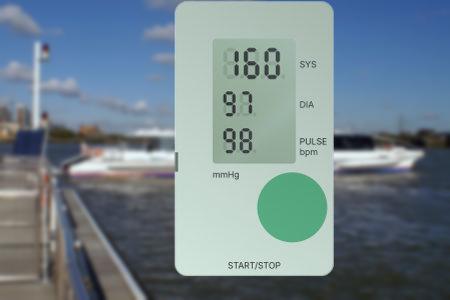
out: 98,bpm
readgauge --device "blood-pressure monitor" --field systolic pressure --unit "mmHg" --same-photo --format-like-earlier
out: 160,mmHg
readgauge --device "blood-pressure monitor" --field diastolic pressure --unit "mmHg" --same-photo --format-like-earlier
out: 97,mmHg
